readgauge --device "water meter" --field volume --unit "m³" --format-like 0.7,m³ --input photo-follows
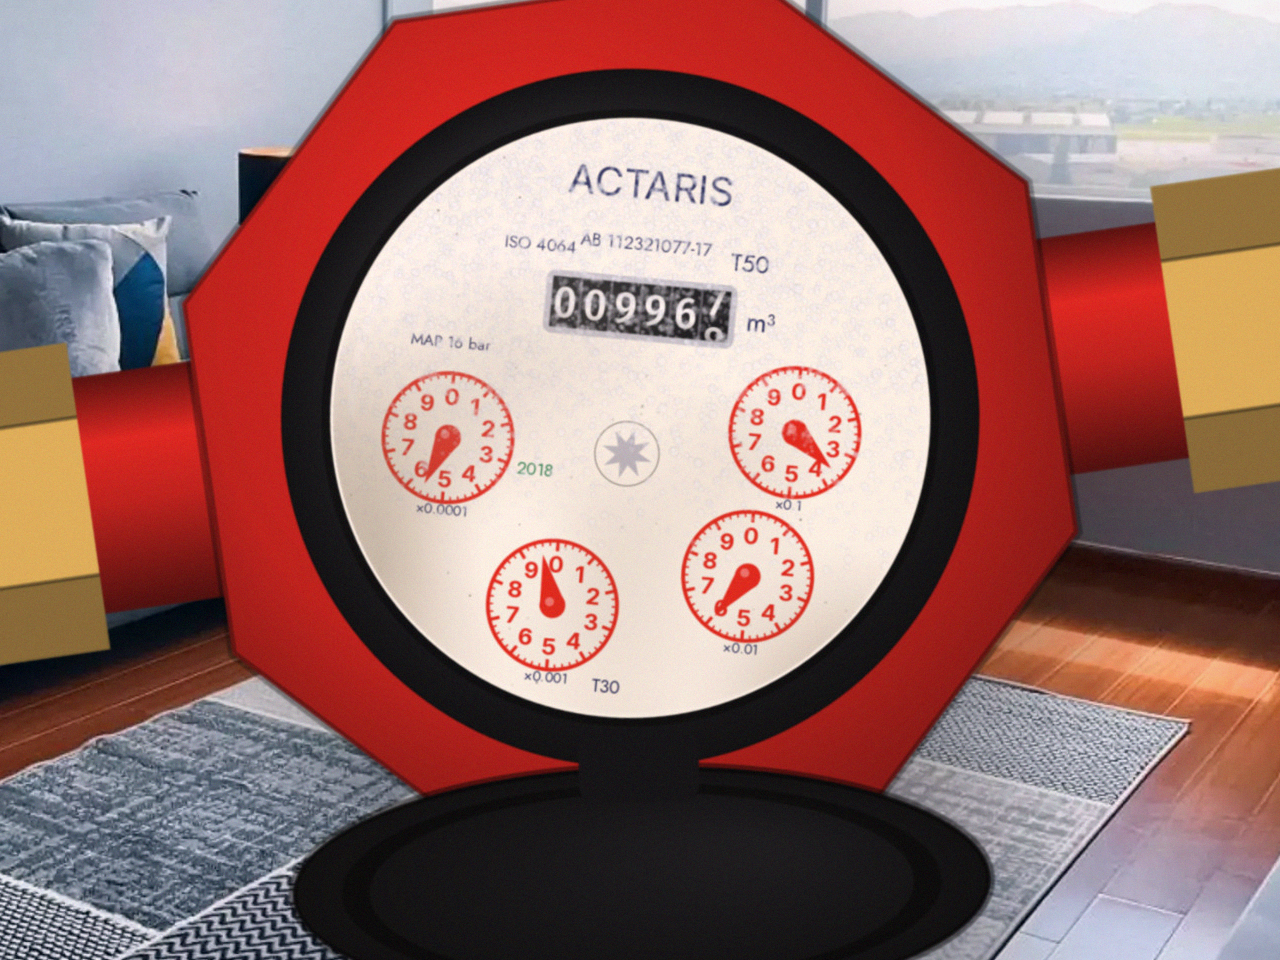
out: 9967.3595,m³
